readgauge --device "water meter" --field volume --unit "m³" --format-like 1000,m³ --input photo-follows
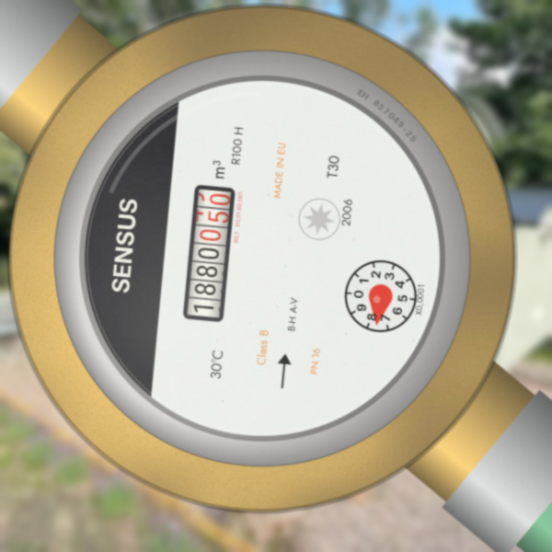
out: 1880.0497,m³
